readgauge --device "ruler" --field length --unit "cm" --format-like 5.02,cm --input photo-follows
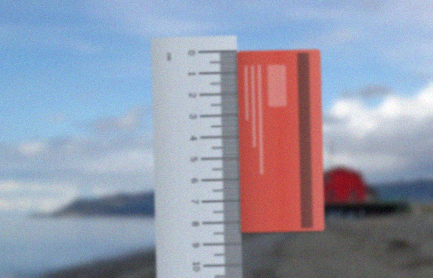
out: 8.5,cm
